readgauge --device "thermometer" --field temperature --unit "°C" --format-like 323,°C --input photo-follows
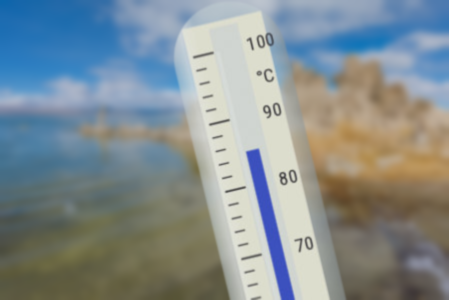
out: 85,°C
